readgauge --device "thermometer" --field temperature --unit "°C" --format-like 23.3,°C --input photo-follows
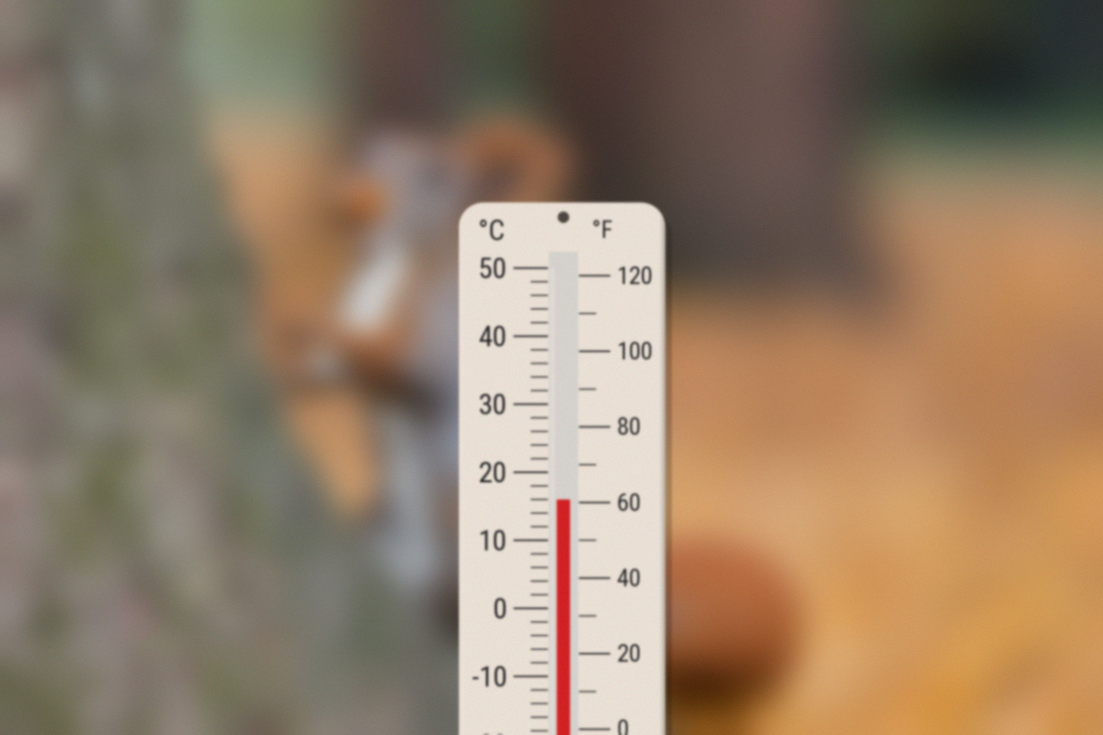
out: 16,°C
